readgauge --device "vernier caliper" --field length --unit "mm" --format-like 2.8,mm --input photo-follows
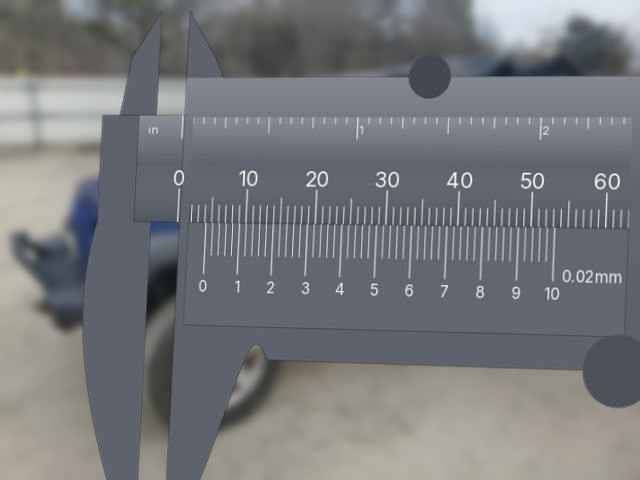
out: 4.2,mm
